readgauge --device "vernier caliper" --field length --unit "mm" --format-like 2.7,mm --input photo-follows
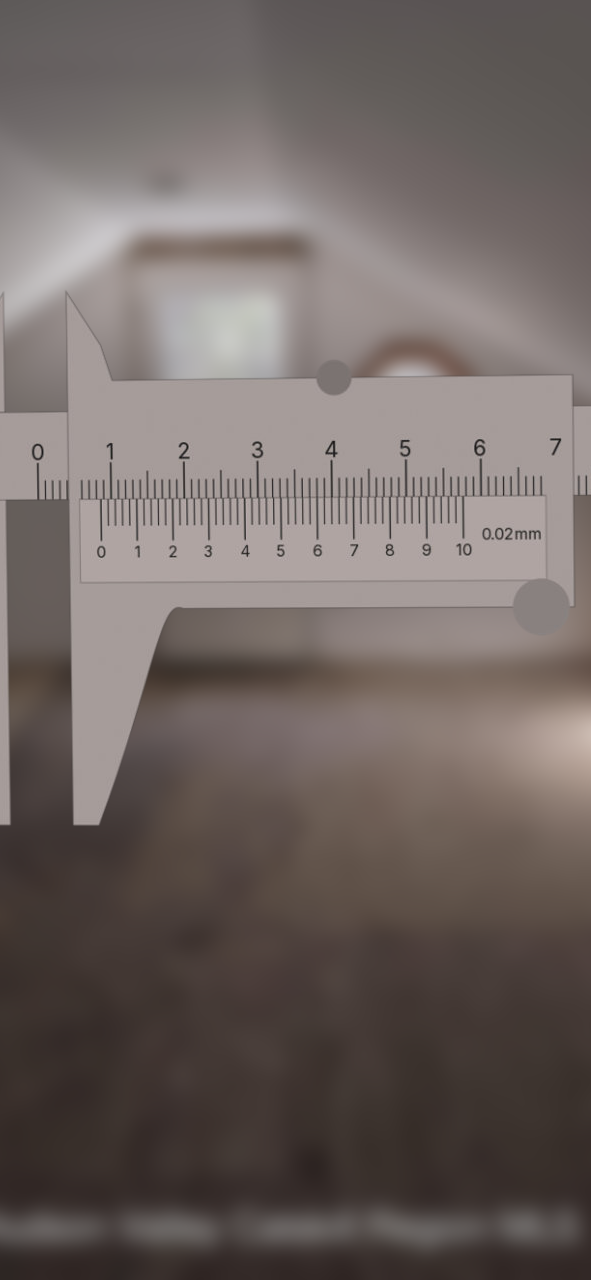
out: 8.6,mm
